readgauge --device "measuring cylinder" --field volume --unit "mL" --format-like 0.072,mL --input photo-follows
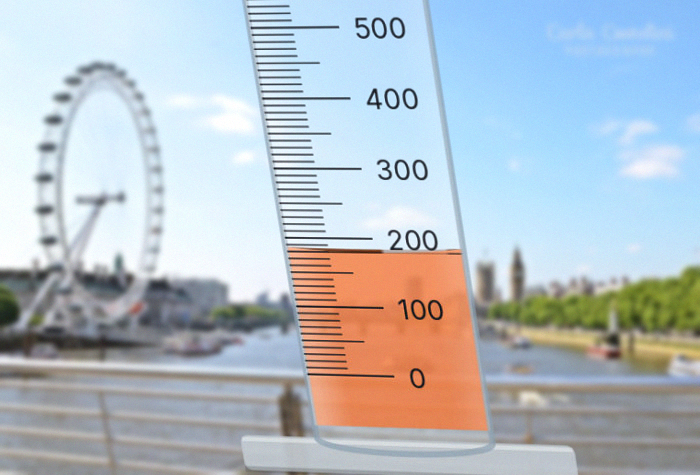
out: 180,mL
